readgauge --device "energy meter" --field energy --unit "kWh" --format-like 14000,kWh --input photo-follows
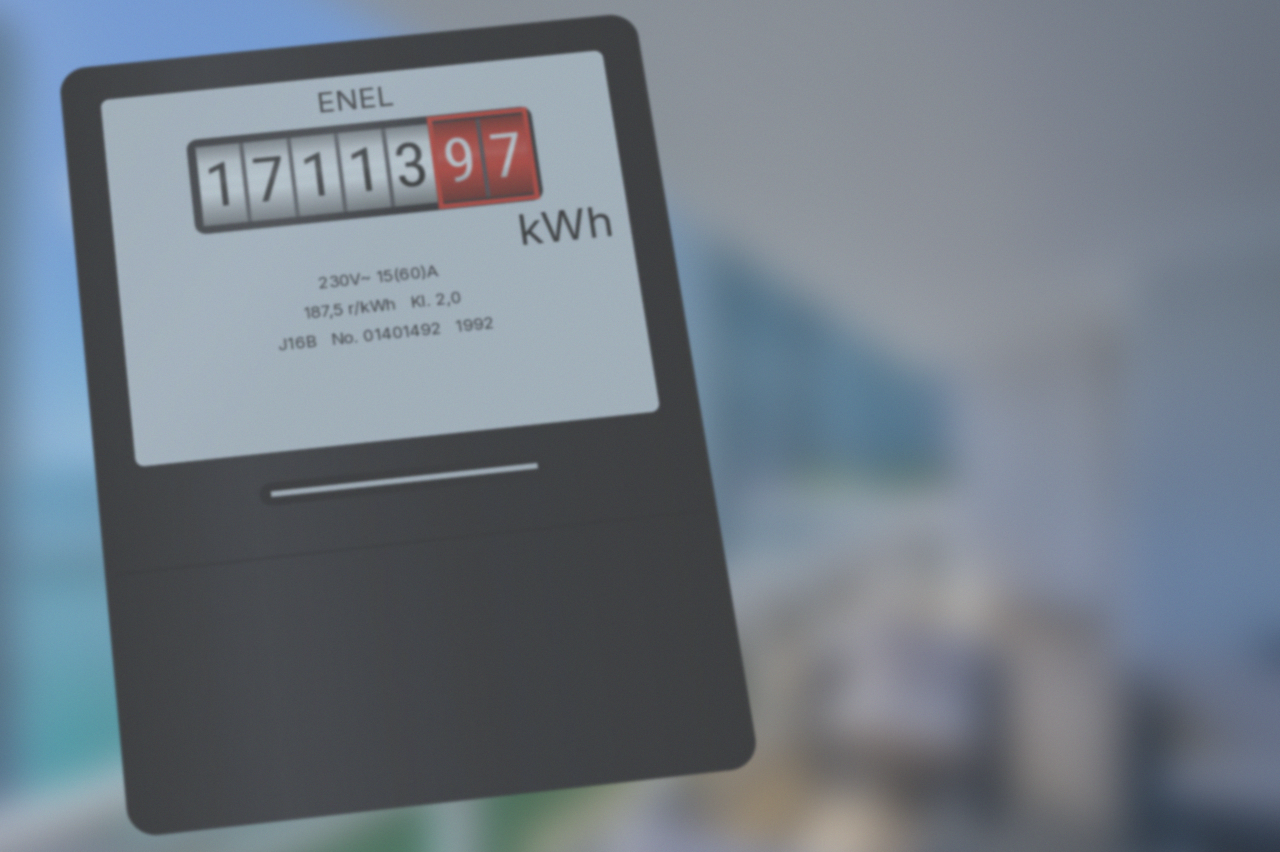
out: 17113.97,kWh
